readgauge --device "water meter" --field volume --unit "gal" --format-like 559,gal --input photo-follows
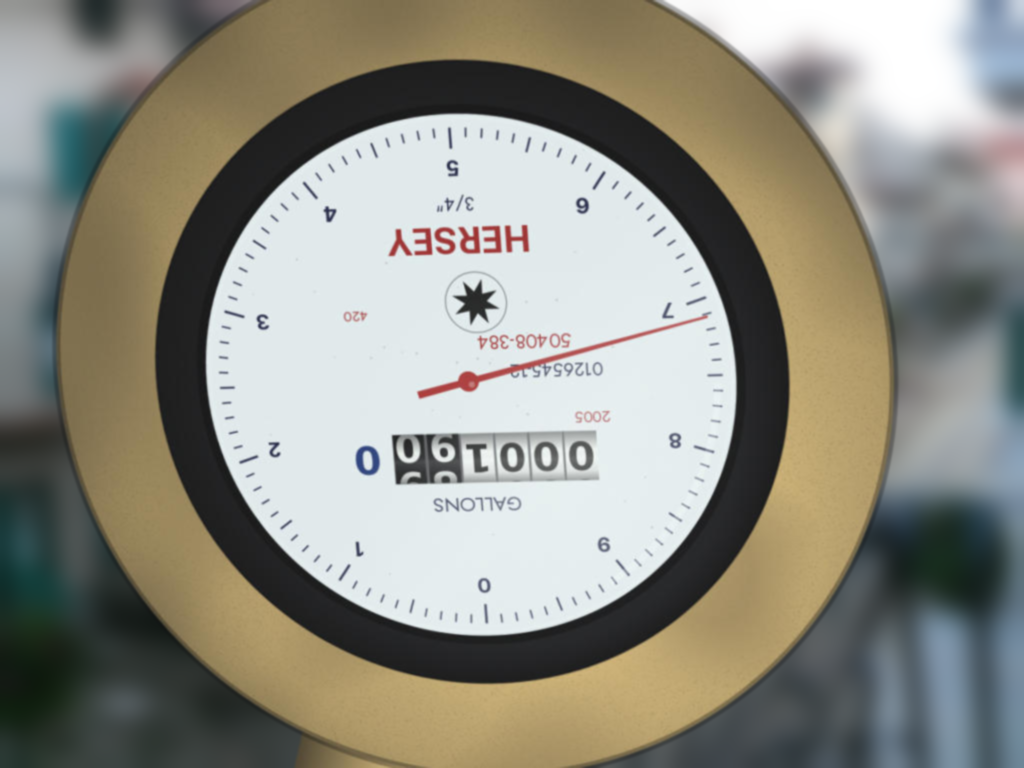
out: 1897.1,gal
